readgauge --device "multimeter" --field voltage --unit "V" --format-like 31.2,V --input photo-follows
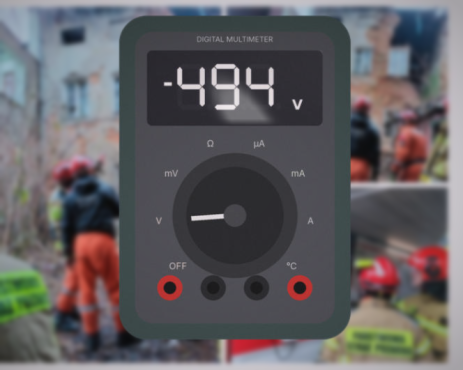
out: -494,V
